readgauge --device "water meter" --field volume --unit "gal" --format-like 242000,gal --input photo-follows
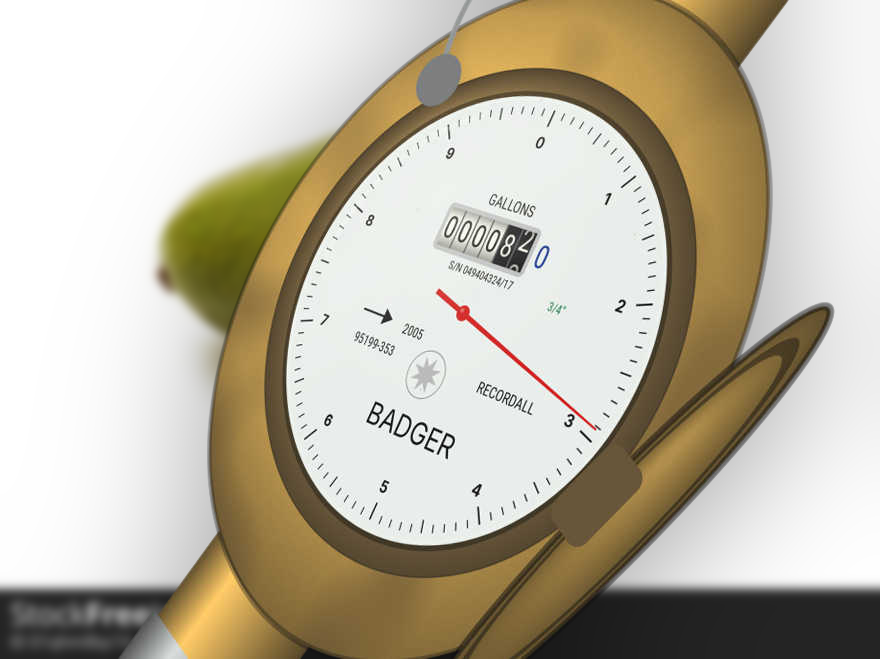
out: 822.9,gal
